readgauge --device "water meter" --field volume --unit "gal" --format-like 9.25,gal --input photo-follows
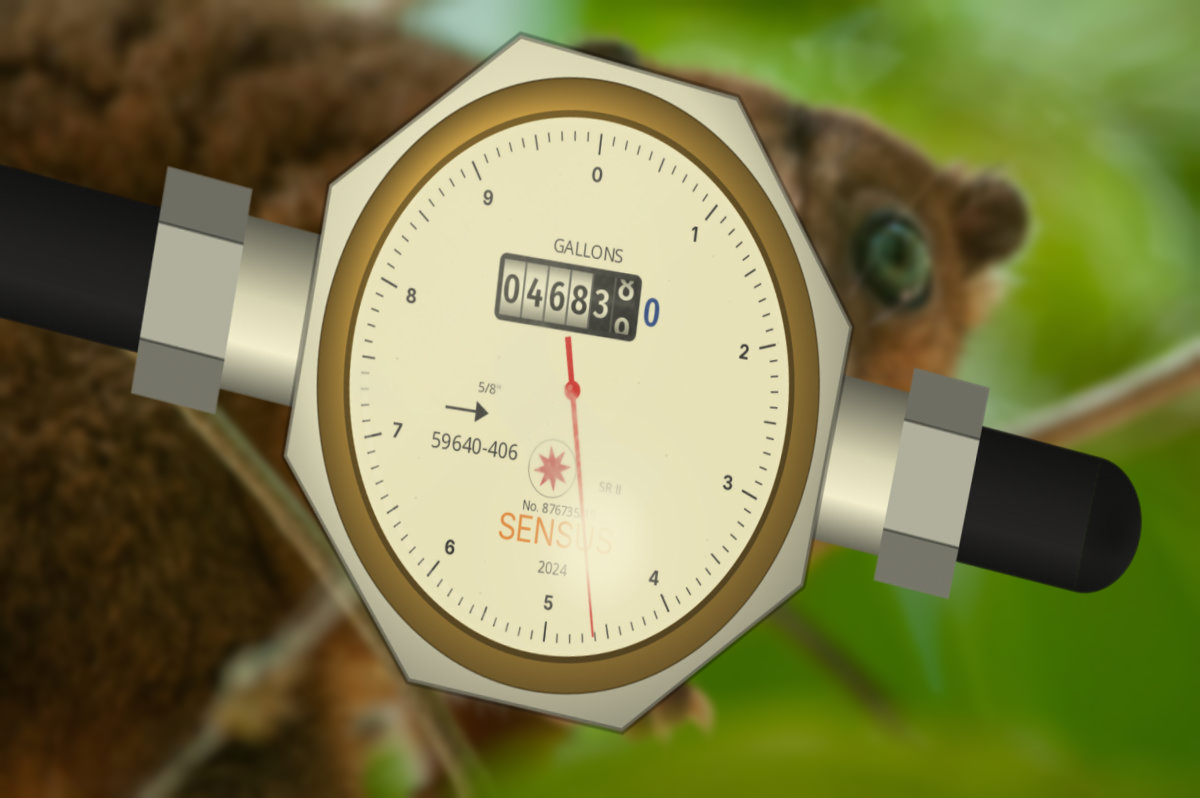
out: 468384.6,gal
